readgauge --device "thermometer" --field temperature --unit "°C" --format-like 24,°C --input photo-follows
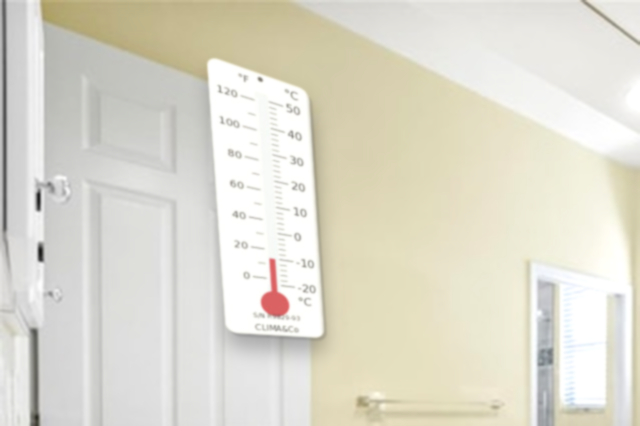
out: -10,°C
